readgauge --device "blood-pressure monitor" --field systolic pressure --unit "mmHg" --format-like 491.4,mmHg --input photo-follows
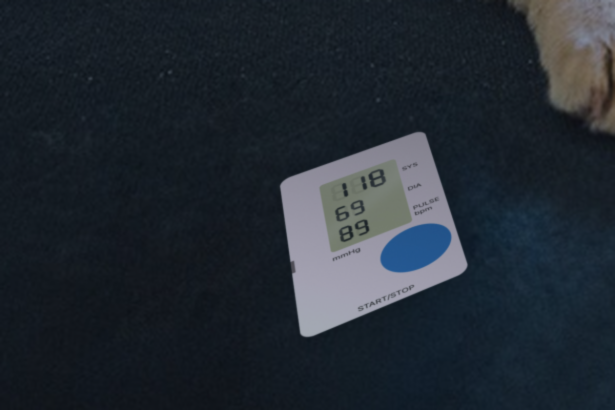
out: 118,mmHg
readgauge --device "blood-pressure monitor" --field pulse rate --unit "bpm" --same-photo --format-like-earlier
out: 89,bpm
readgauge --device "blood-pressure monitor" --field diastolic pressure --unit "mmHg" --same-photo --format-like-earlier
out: 69,mmHg
